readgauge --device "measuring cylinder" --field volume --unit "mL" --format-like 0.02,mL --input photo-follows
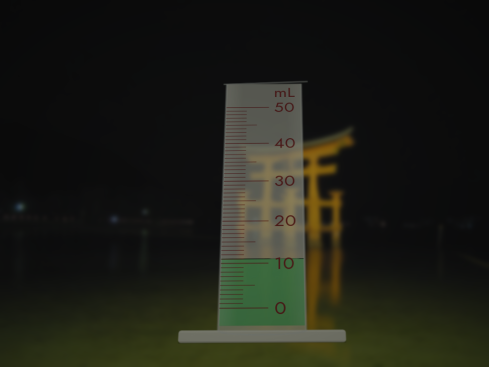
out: 11,mL
